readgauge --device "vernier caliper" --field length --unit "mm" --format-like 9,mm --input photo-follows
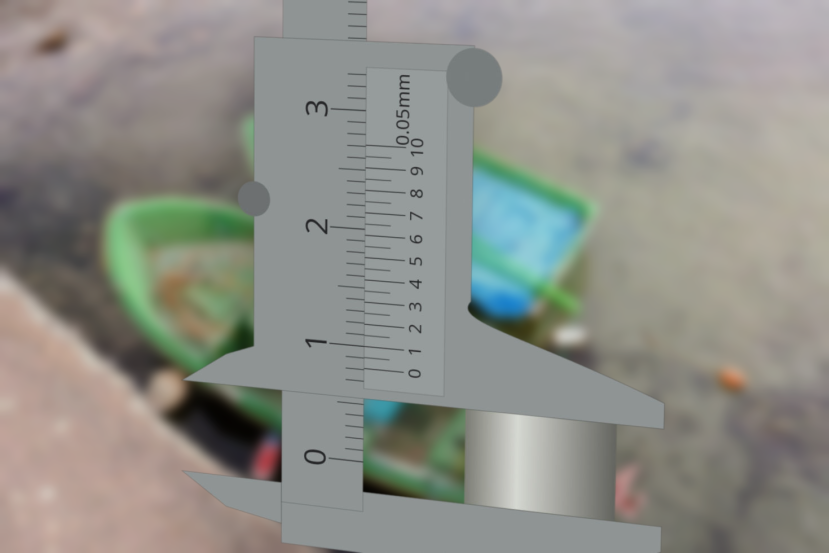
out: 8.1,mm
